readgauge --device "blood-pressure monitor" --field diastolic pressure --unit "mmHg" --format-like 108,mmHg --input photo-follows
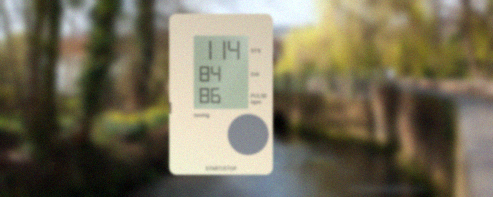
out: 84,mmHg
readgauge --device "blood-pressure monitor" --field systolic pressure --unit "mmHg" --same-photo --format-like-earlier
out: 114,mmHg
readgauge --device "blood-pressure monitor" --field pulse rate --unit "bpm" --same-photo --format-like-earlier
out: 86,bpm
